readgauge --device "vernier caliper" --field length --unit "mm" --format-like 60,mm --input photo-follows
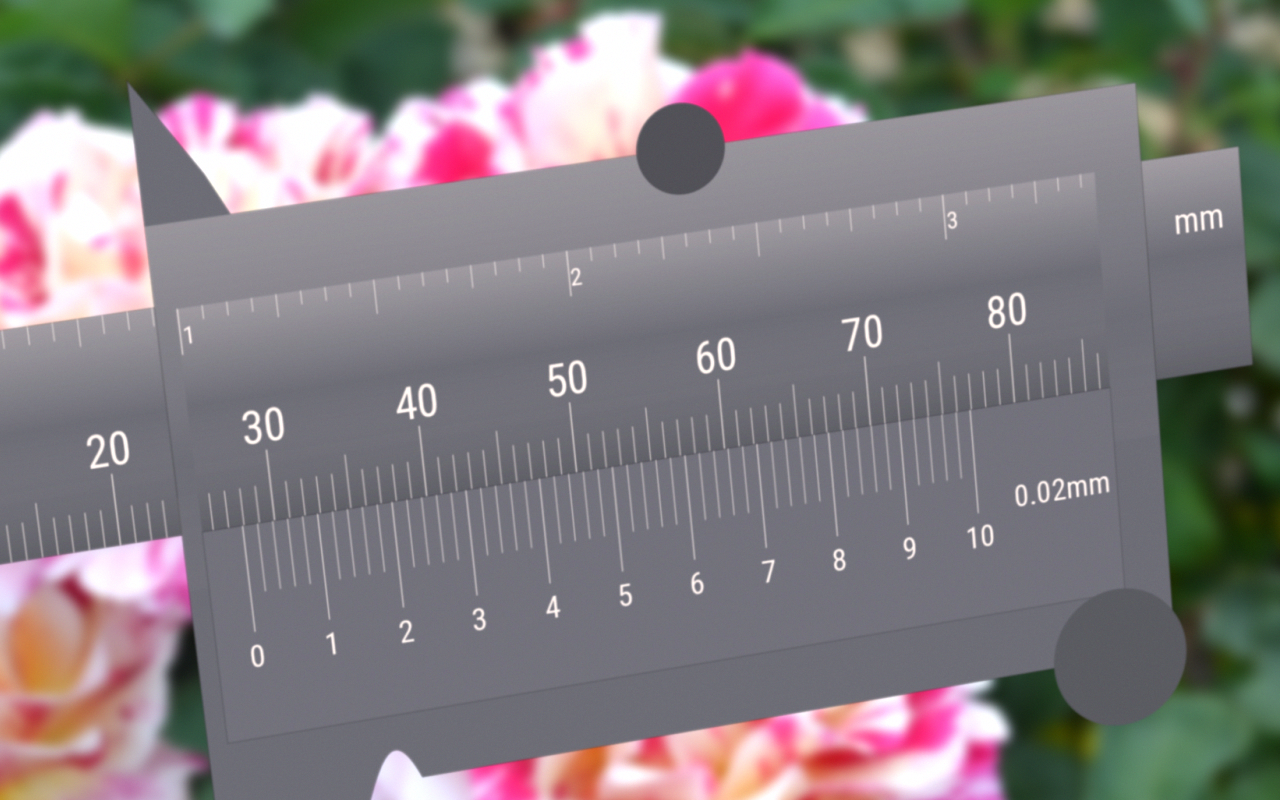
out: 27.9,mm
